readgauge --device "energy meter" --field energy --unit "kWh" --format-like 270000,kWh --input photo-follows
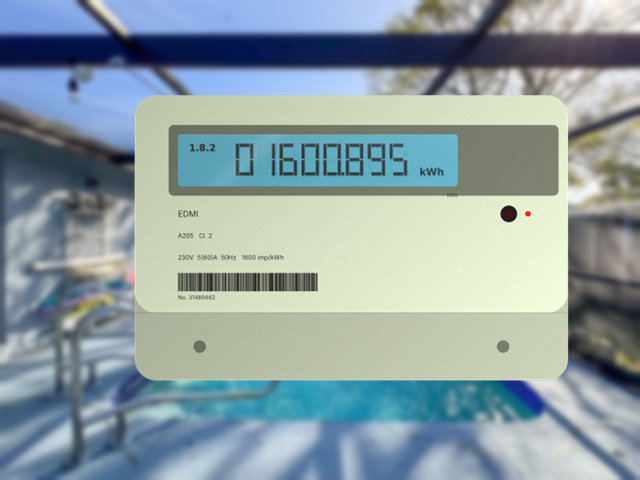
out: 1600.895,kWh
